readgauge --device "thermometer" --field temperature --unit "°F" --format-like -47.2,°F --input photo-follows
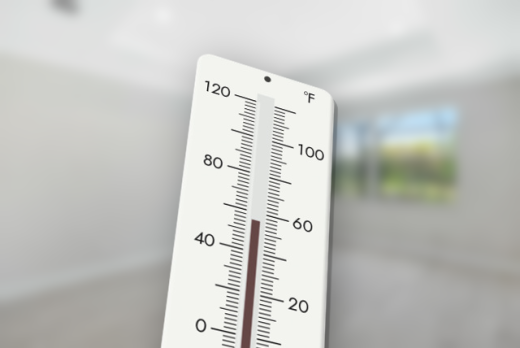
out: 56,°F
